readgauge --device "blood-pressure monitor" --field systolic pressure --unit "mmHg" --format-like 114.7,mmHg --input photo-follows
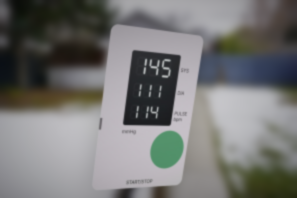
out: 145,mmHg
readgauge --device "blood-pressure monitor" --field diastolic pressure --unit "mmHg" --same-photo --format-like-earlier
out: 111,mmHg
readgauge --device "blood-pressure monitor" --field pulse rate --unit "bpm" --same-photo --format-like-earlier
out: 114,bpm
